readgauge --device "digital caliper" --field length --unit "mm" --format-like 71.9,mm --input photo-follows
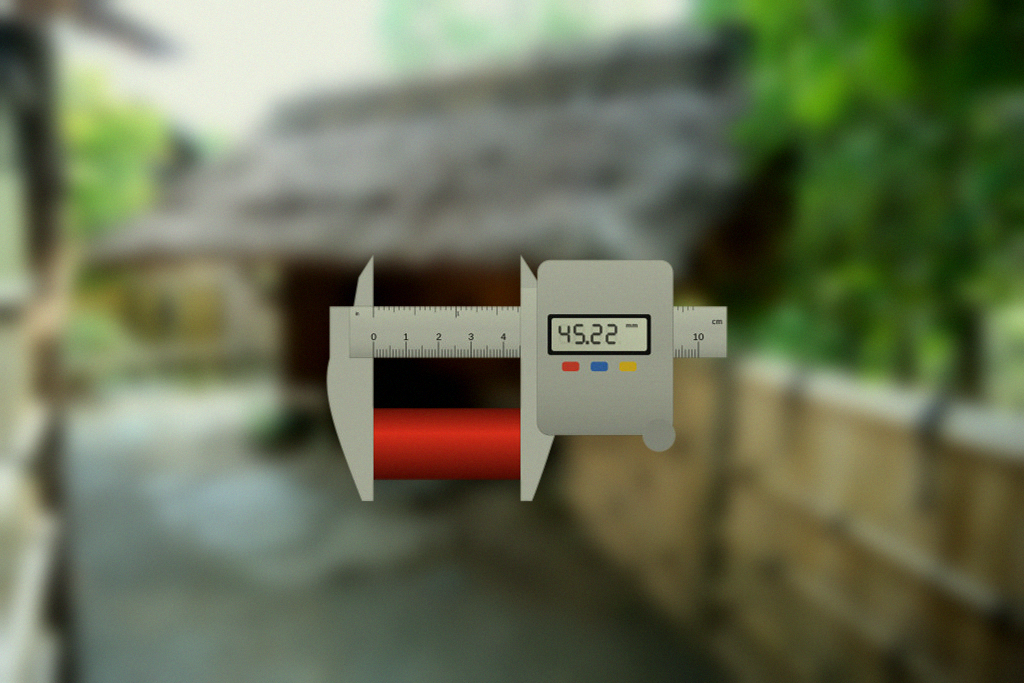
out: 45.22,mm
